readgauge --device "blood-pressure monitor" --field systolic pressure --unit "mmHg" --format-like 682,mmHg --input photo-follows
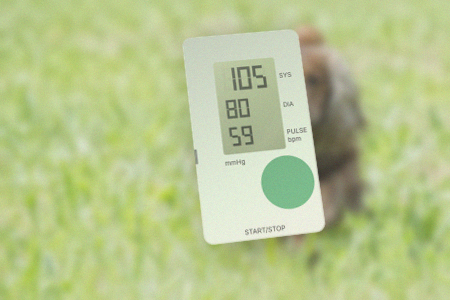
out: 105,mmHg
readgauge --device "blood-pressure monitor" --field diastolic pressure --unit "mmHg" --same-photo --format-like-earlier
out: 80,mmHg
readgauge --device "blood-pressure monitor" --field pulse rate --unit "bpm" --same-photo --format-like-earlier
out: 59,bpm
